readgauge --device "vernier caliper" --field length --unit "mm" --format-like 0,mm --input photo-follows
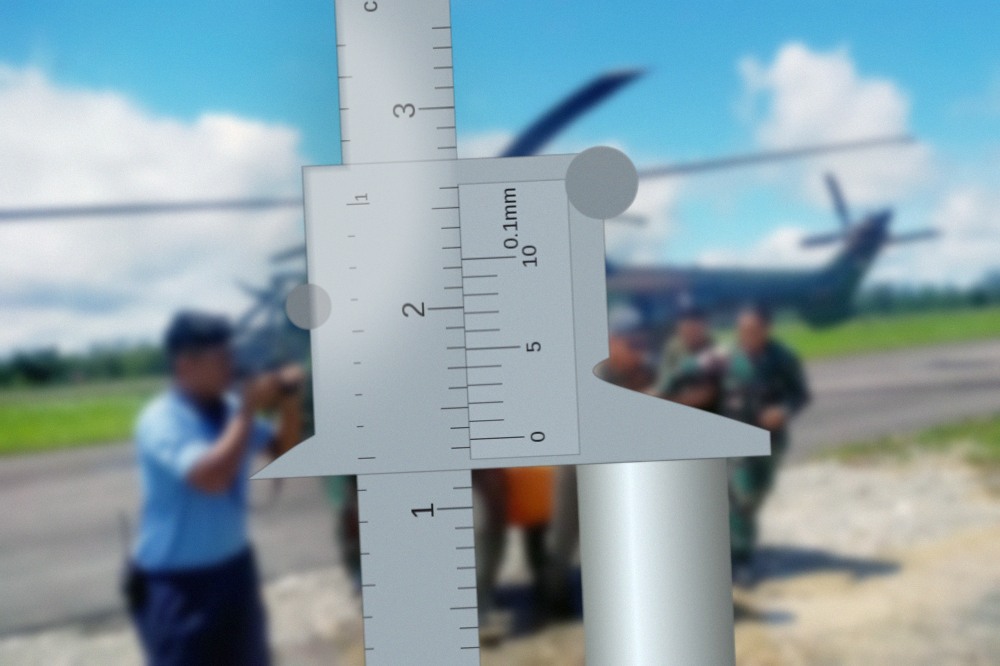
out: 13.4,mm
